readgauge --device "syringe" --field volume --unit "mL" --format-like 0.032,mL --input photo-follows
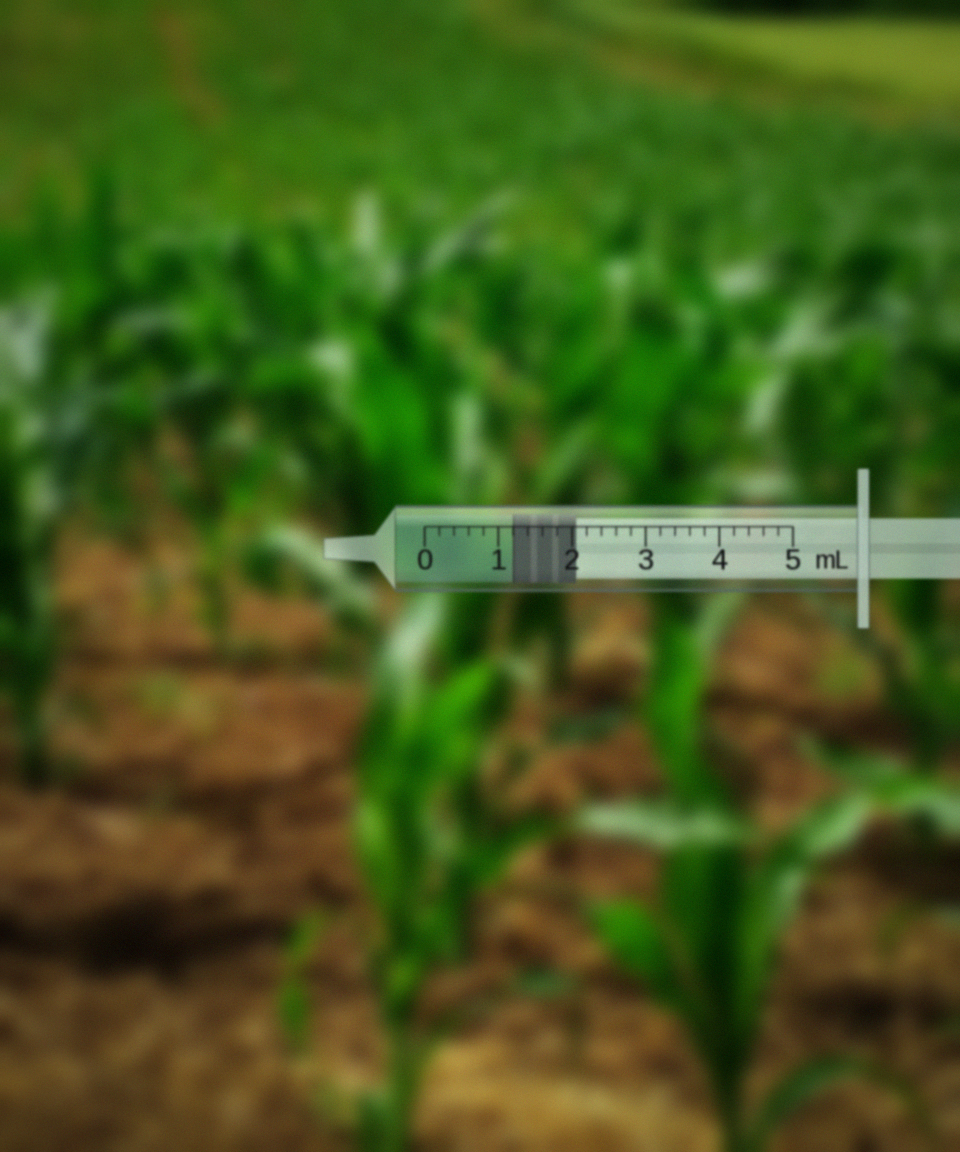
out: 1.2,mL
